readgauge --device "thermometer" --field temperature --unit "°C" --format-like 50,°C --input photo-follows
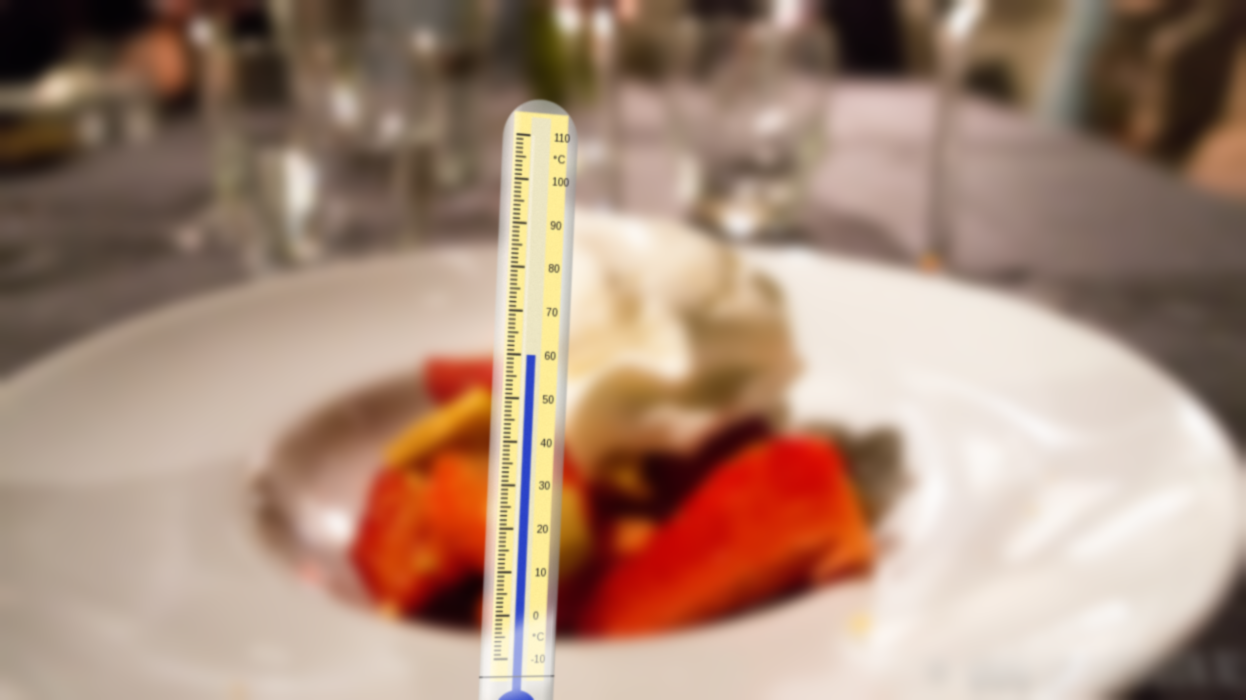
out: 60,°C
